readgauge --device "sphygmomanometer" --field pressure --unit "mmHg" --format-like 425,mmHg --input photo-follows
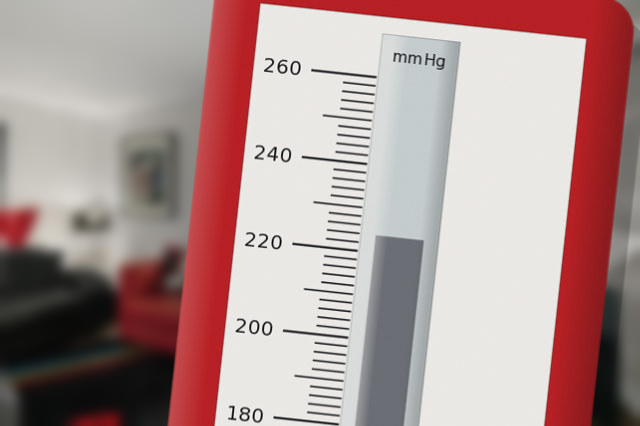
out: 224,mmHg
